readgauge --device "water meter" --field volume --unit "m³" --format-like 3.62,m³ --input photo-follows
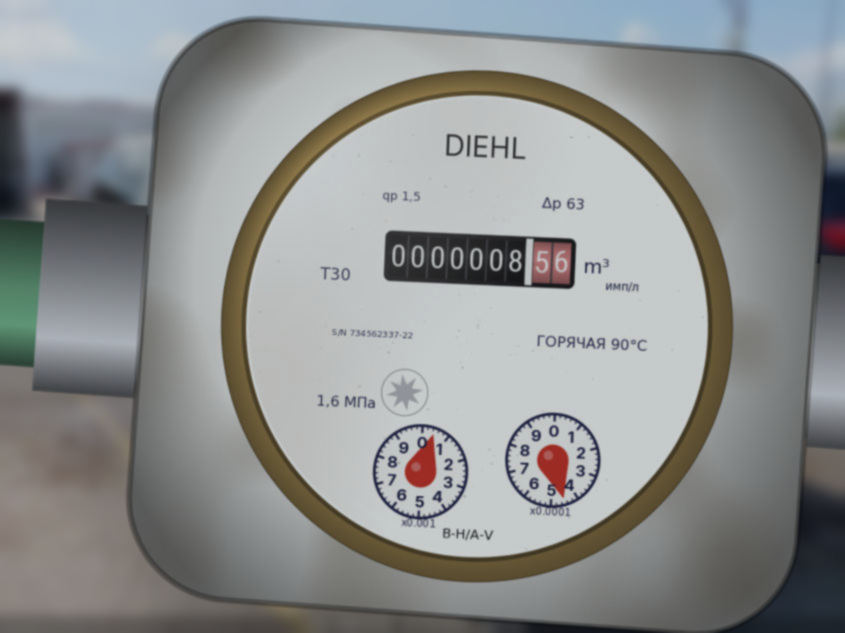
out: 8.5604,m³
